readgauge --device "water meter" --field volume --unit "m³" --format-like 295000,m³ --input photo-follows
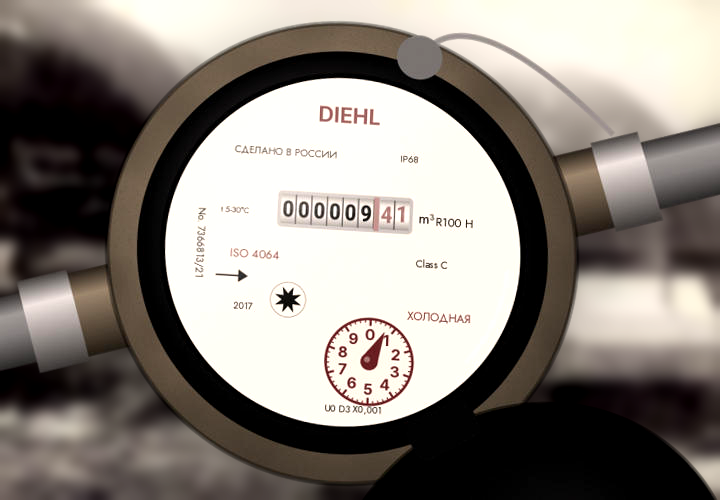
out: 9.410,m³
